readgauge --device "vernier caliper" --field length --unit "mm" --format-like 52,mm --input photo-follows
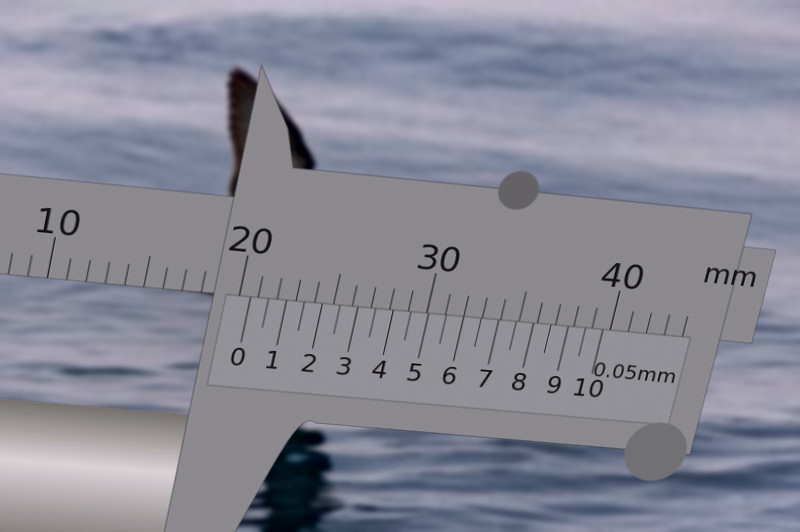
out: 20.6,mm
